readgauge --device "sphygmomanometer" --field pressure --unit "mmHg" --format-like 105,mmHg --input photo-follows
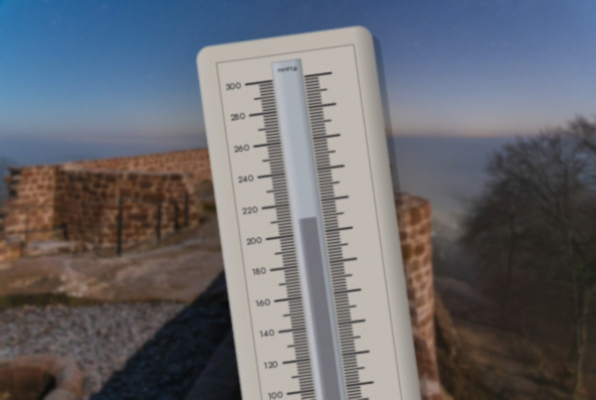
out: 210,mmHg
